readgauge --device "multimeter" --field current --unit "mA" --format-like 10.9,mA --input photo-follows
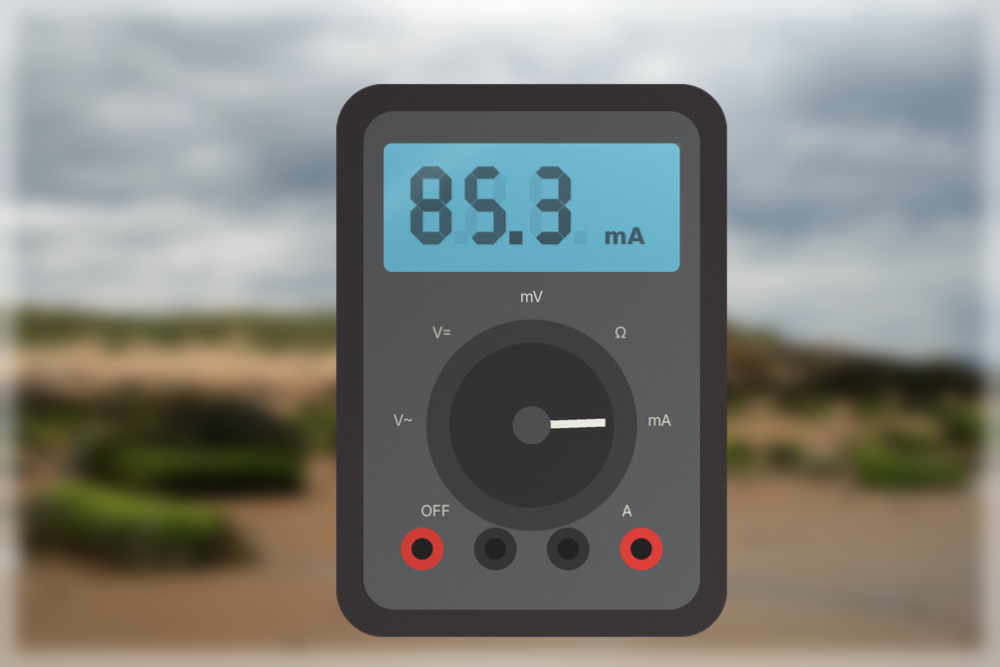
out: 85.3,mA
